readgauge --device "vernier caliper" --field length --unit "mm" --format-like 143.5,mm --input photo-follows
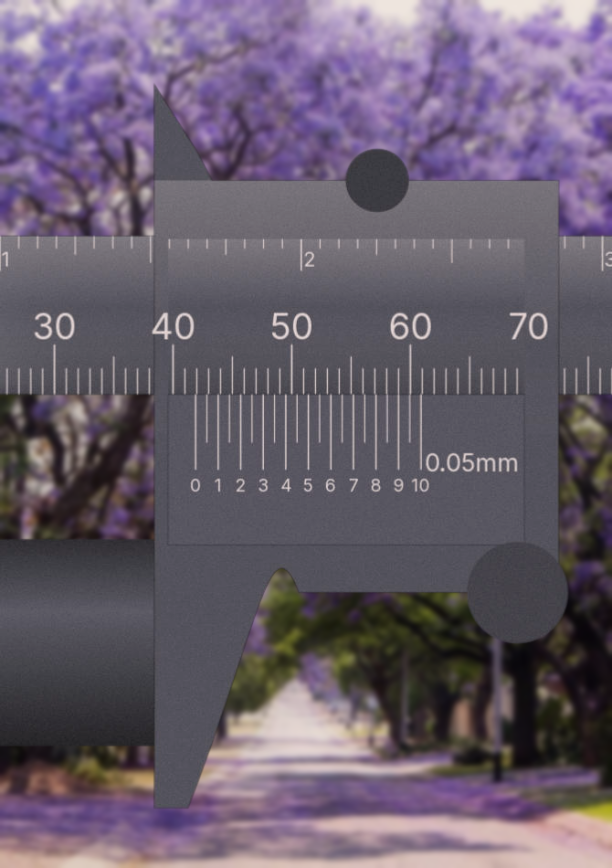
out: 41.9,mm
